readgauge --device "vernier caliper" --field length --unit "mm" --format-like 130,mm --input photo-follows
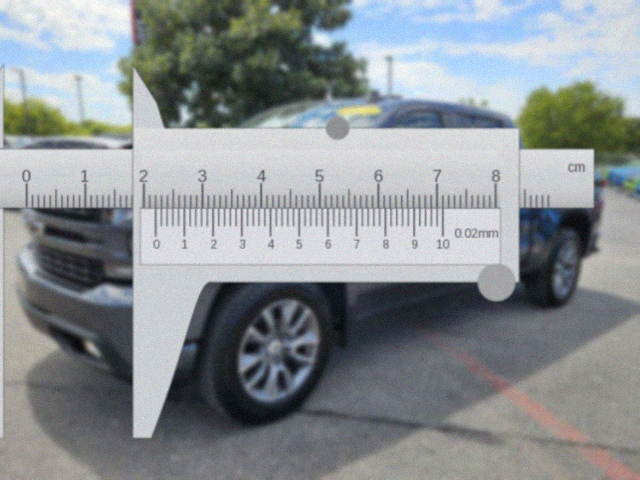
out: 22.0,mm
